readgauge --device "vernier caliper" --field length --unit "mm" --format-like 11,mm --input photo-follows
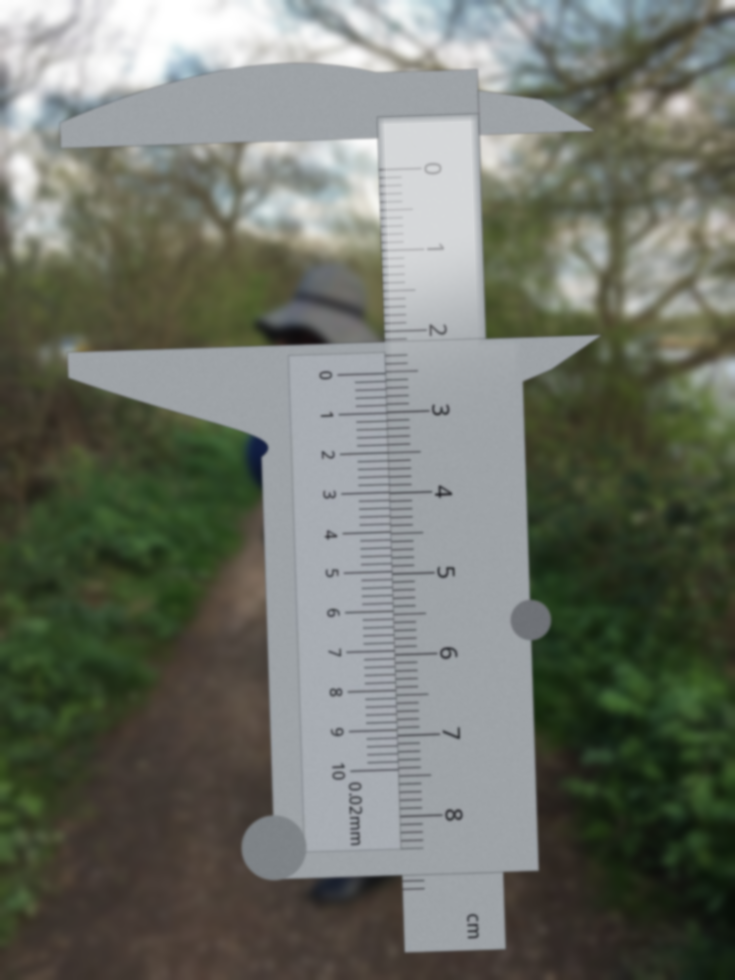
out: 25.2,mm
